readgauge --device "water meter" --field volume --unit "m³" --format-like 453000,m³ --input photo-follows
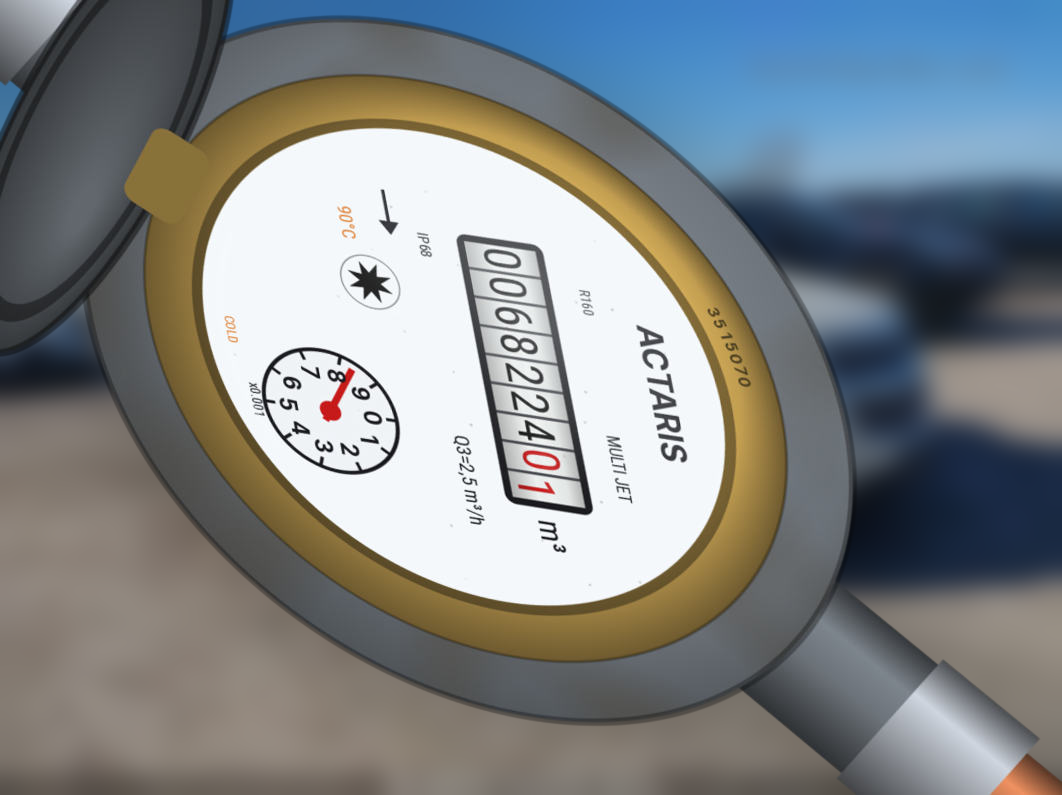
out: 68224.008,m³
